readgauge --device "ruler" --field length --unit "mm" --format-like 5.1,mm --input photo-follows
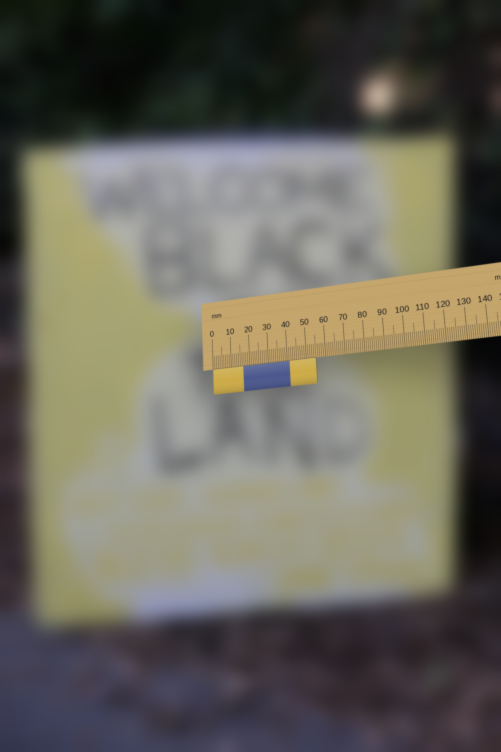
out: 55,mm
